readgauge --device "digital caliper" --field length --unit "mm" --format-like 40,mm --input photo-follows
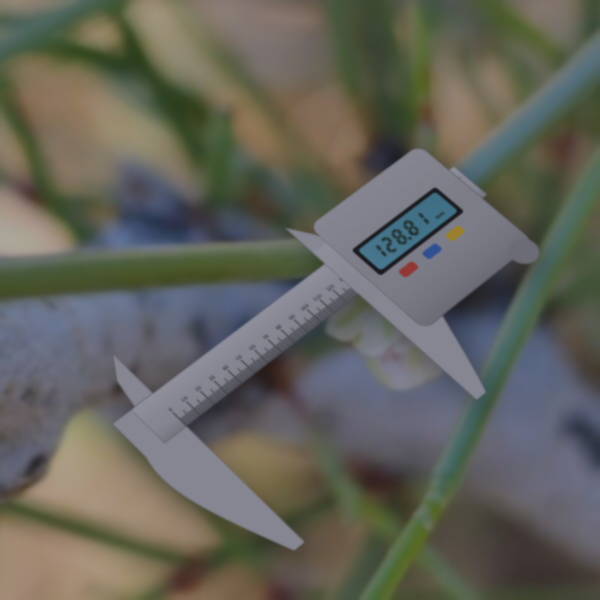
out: 128.81,mm
